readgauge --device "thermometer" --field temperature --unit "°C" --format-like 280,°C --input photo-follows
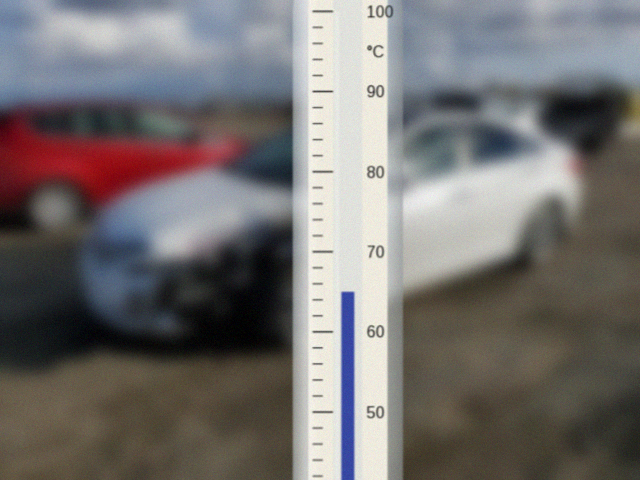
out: 65,°C
